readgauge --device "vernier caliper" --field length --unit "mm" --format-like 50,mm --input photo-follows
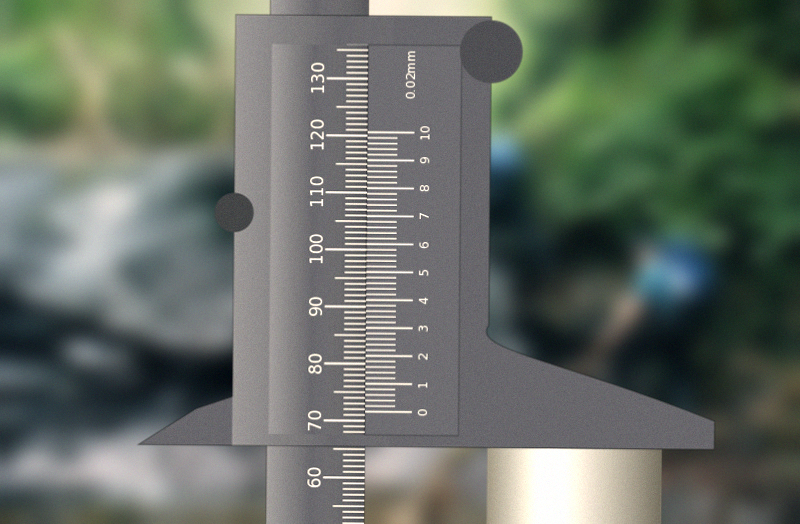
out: 71.6,mm
